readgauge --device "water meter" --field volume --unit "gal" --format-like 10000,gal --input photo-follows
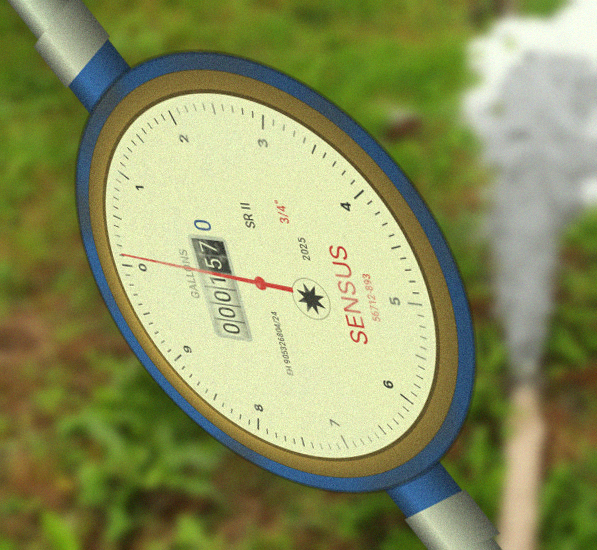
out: 1570.1,gal
